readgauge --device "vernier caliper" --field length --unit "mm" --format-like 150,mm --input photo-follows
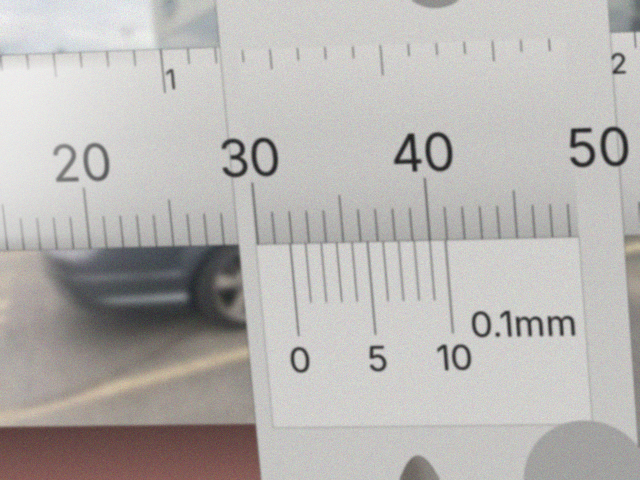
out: 31.9,mm
